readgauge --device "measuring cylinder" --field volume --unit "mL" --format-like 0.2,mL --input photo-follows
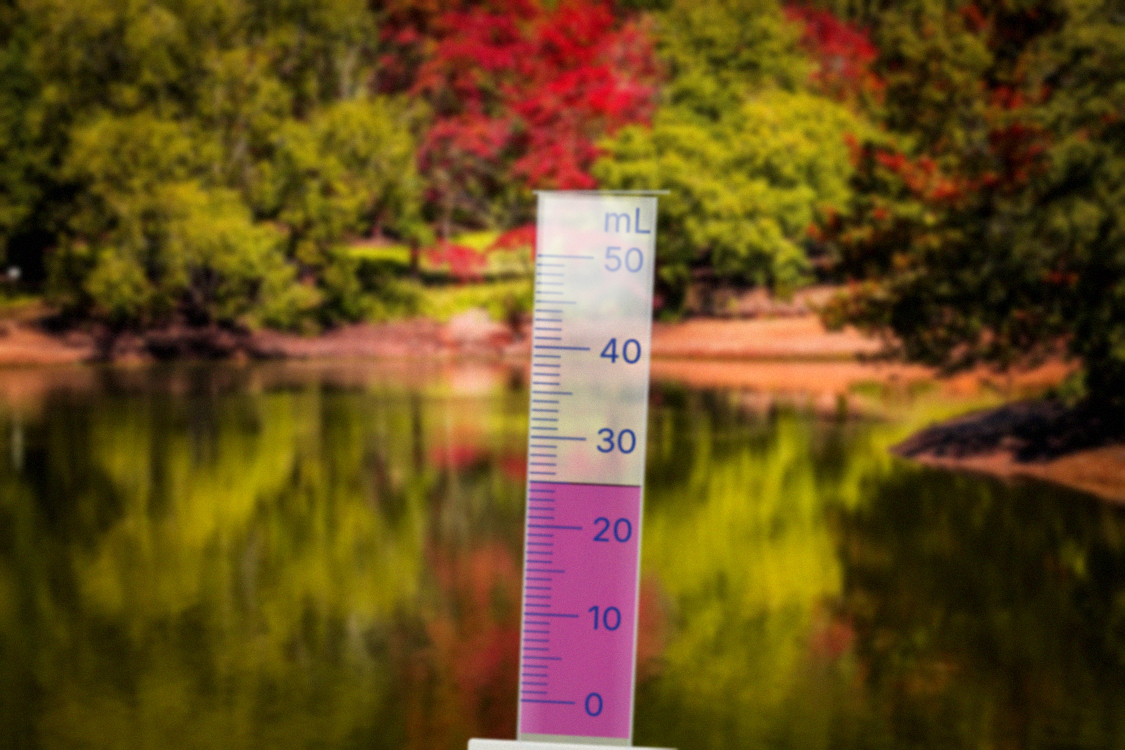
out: 25,mL
